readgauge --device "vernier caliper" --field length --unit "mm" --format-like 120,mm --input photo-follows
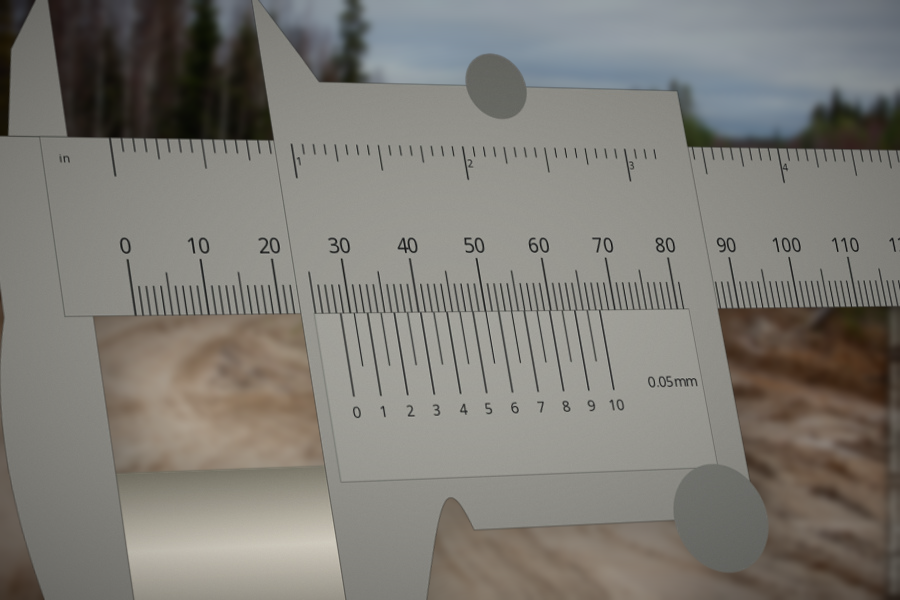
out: 28.6,mm
